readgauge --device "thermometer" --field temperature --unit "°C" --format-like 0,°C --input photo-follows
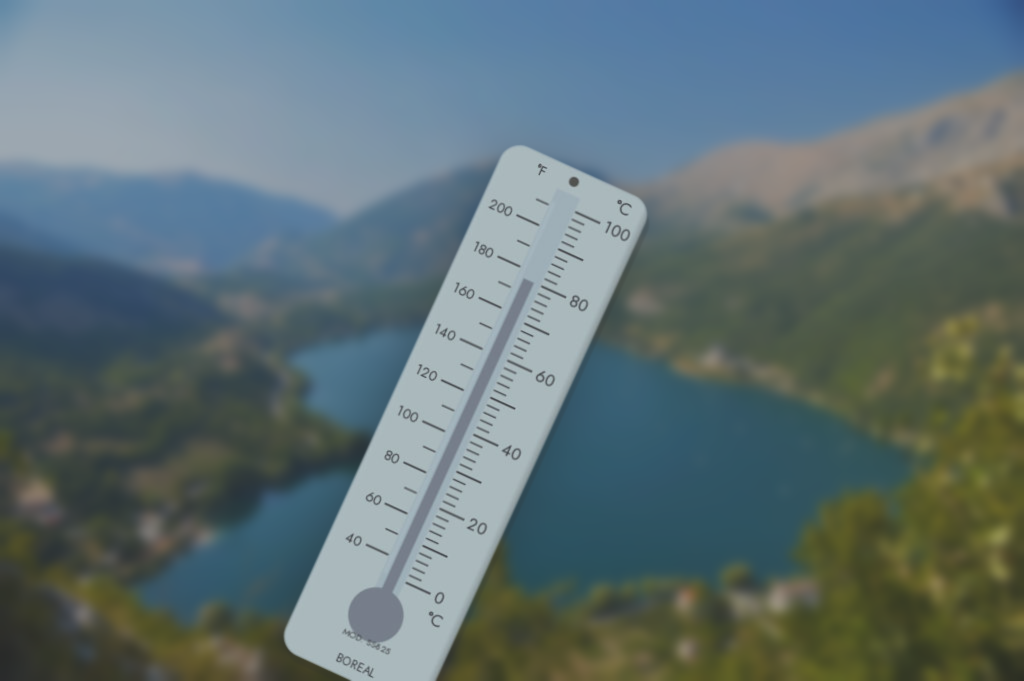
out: 80,°C
